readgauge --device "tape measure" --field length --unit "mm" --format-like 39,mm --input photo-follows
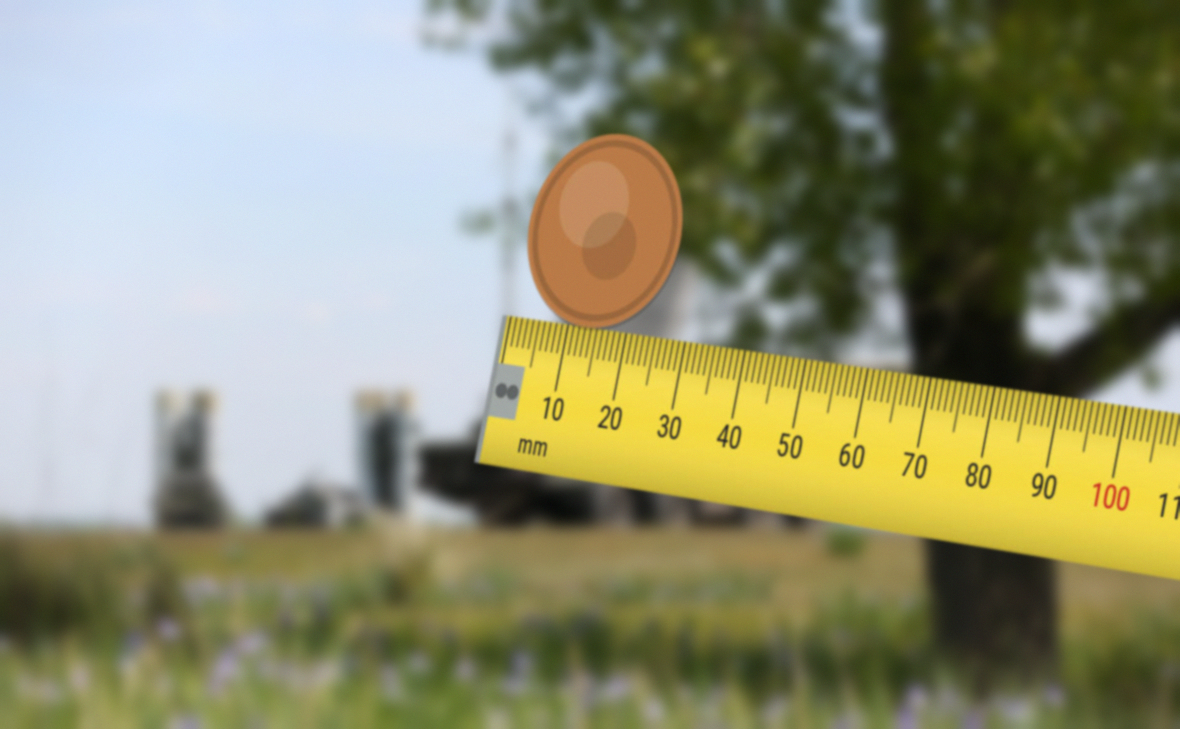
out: 26,mm
